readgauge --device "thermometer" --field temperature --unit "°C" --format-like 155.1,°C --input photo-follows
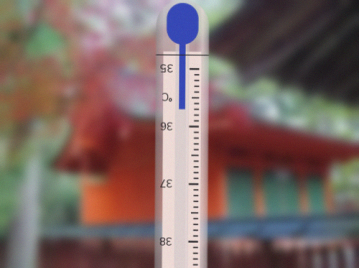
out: 35.7,°C
